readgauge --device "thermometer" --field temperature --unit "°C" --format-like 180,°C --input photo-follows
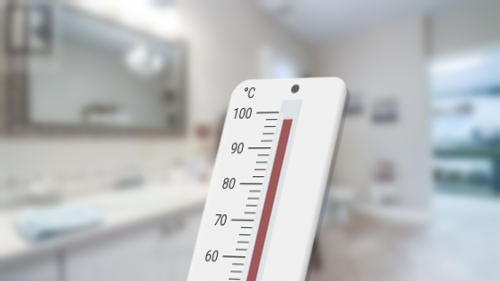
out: 98,°C
